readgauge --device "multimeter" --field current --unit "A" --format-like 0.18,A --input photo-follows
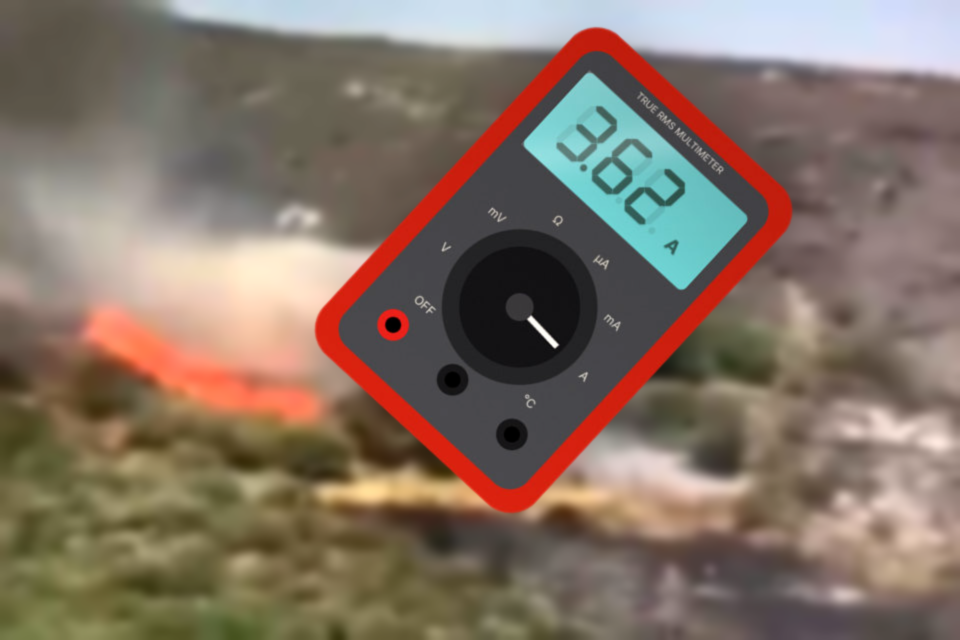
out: 3.62,A
